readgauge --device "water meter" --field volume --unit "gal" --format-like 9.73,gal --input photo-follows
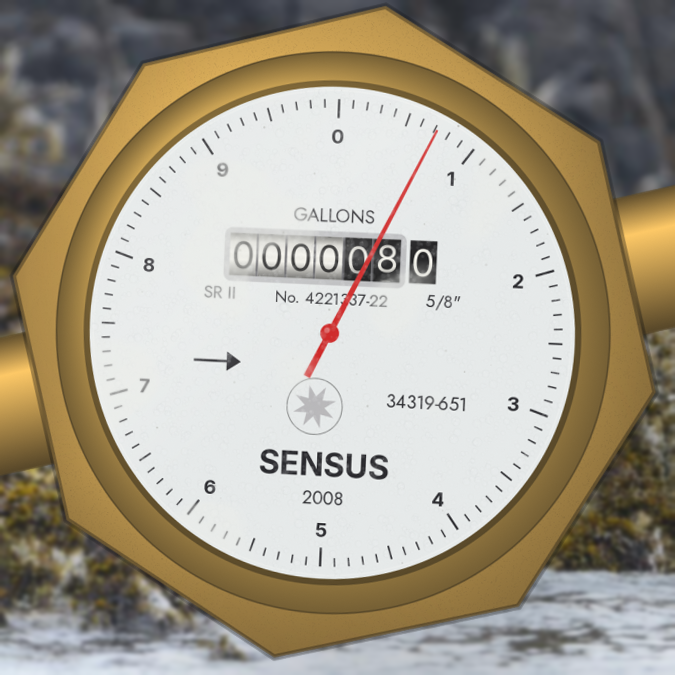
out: 80.7,gal
